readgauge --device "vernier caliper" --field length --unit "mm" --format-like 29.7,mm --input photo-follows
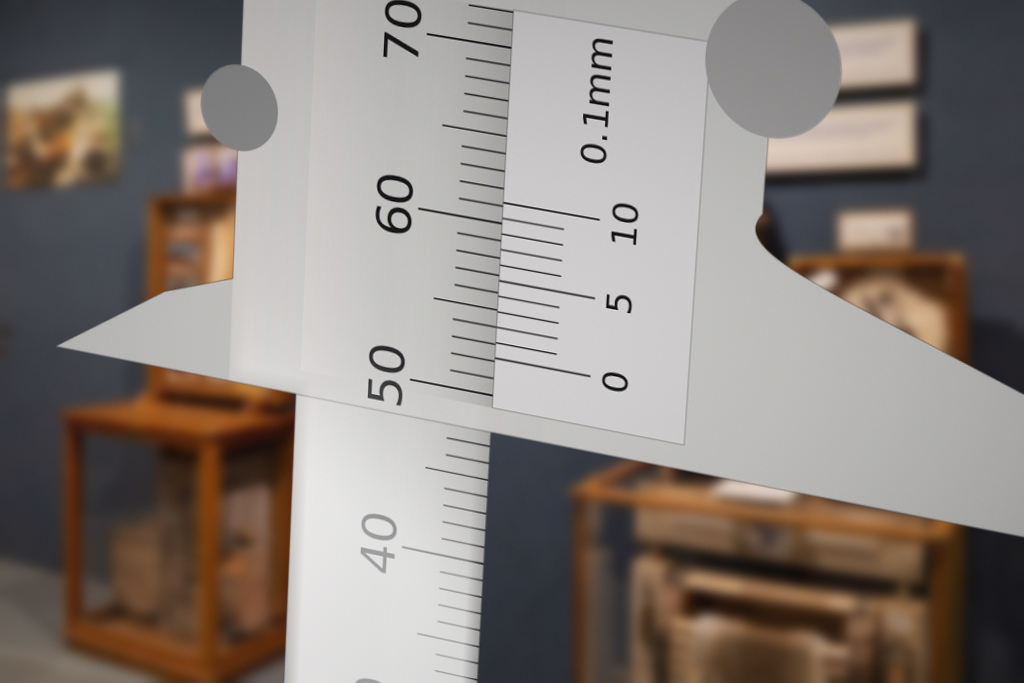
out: 52.2,mm
